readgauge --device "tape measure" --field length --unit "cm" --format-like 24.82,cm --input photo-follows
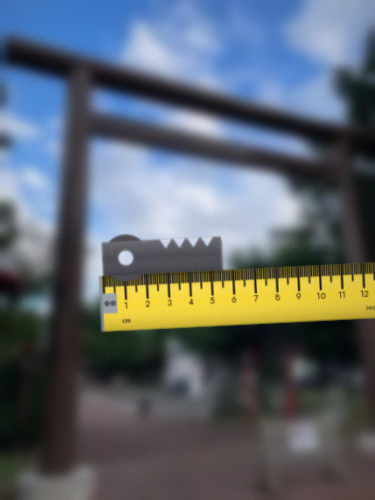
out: 5.5,cm
